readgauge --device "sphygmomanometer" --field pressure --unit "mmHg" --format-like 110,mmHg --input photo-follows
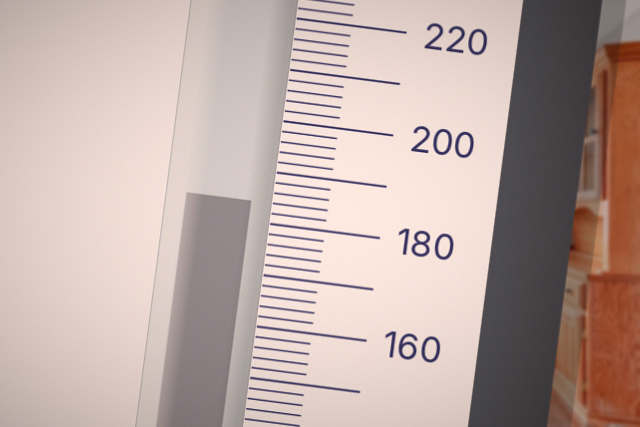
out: 184,mmHg
